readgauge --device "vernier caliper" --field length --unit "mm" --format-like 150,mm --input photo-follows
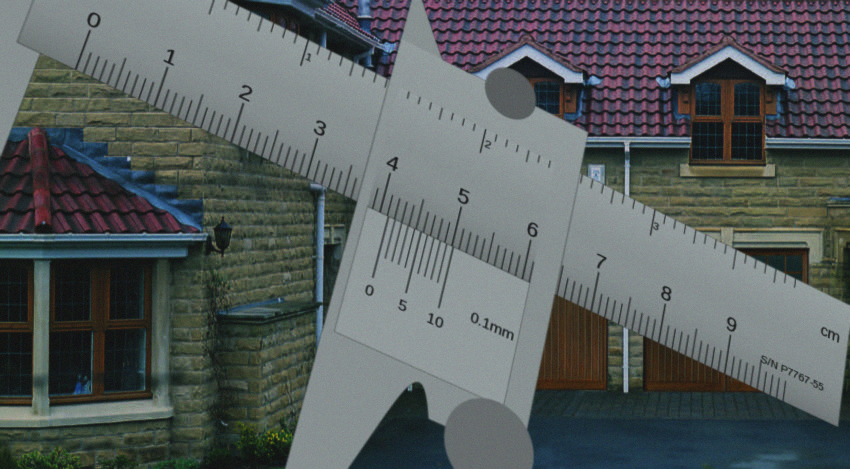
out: 41.2,mm
